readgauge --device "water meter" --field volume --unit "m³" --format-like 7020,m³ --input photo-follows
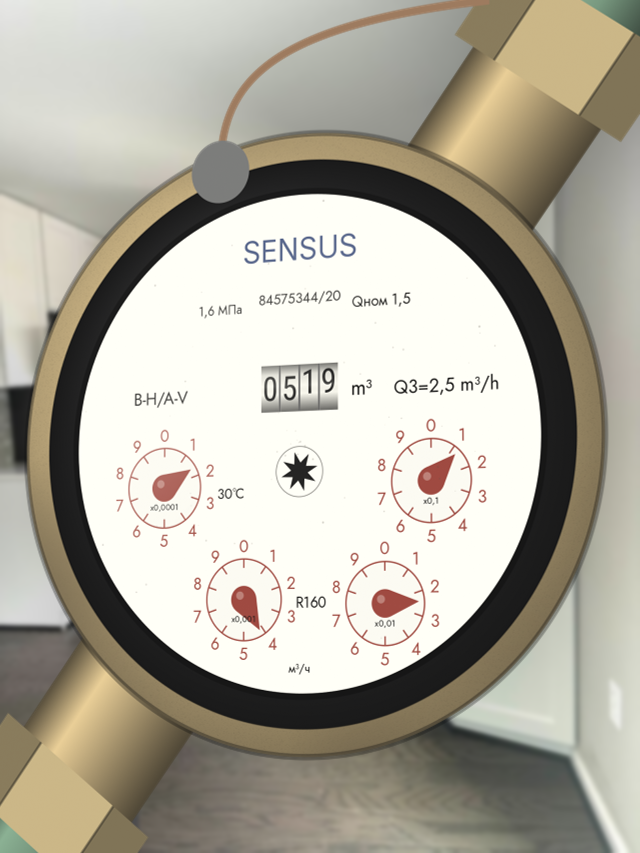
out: 519.1241,m³
